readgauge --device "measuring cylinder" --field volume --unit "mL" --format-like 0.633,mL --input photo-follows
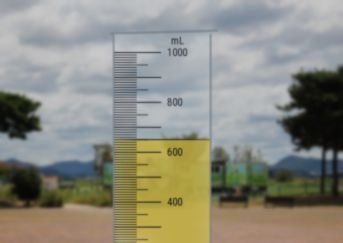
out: 650,mL
